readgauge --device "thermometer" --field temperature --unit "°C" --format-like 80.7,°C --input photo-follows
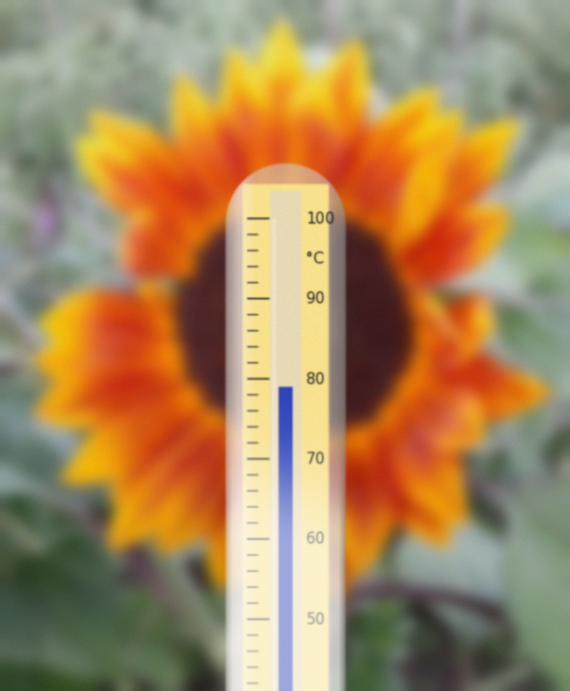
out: 79,°C
